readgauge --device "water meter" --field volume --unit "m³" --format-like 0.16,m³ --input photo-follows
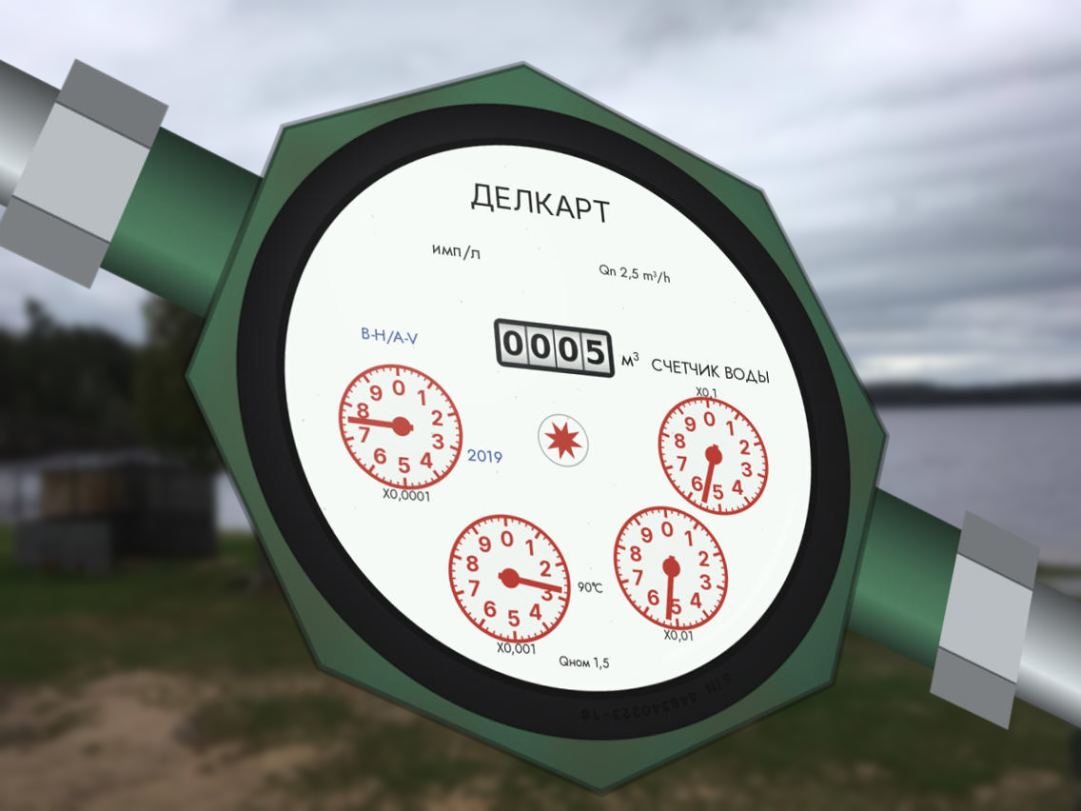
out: 5.5527,m³
